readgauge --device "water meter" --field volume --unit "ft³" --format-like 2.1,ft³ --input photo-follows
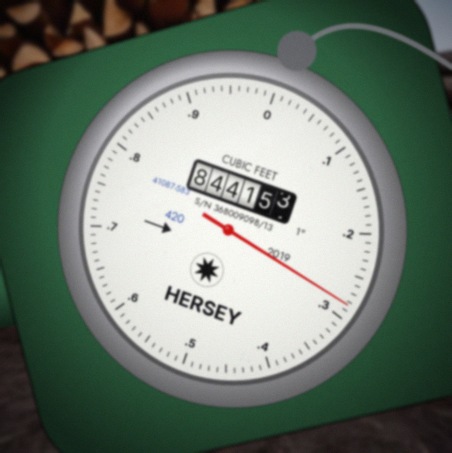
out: 844153.28,ft³
